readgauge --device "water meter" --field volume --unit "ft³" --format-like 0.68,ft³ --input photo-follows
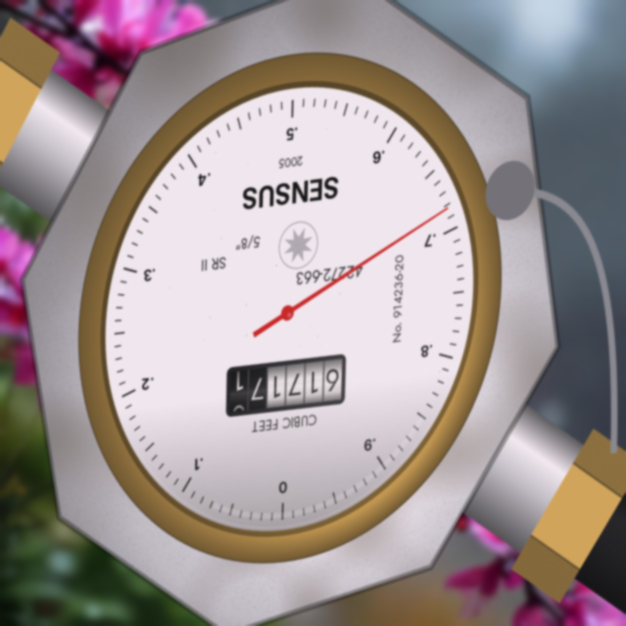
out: 617170.68,ft³
